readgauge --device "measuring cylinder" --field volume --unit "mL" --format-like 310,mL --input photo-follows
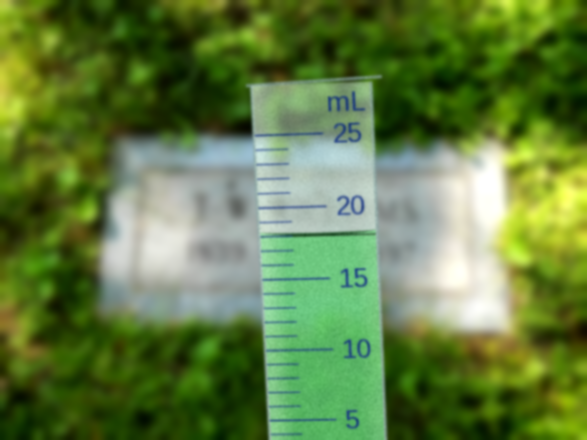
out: 18,mL
